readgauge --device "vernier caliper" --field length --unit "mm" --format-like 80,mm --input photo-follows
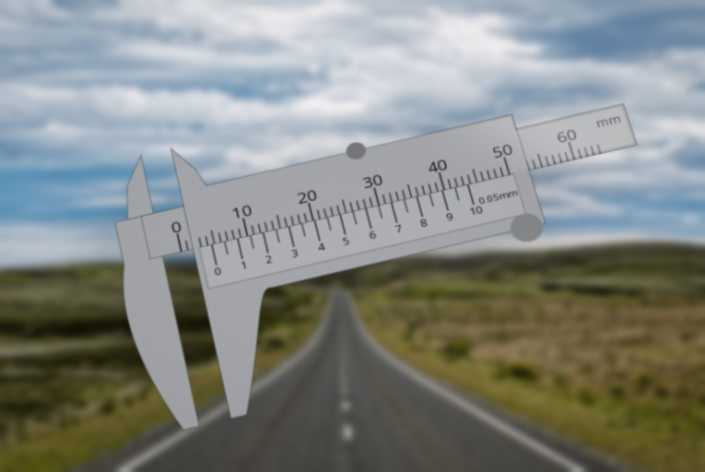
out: 4.6,mm
